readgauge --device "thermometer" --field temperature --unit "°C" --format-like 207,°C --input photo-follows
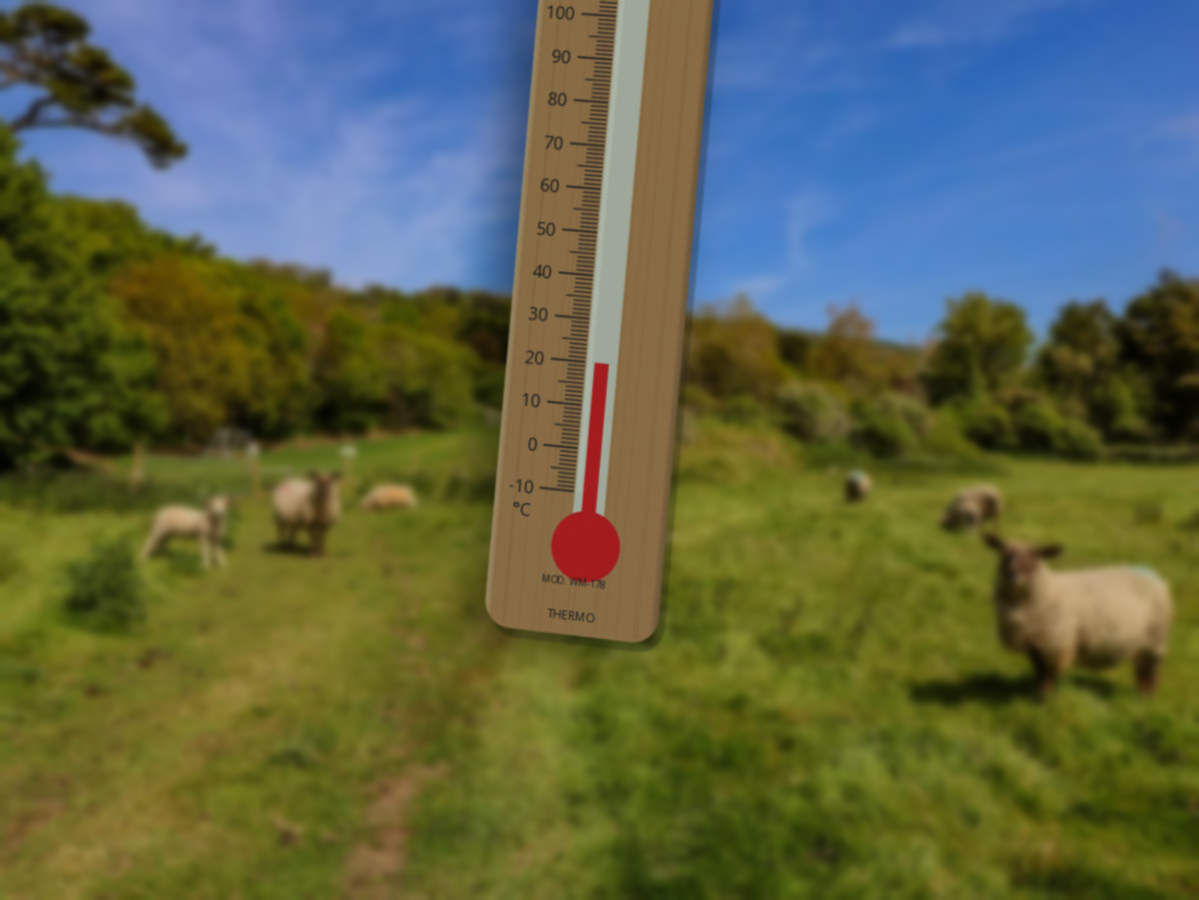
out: 20,°C
